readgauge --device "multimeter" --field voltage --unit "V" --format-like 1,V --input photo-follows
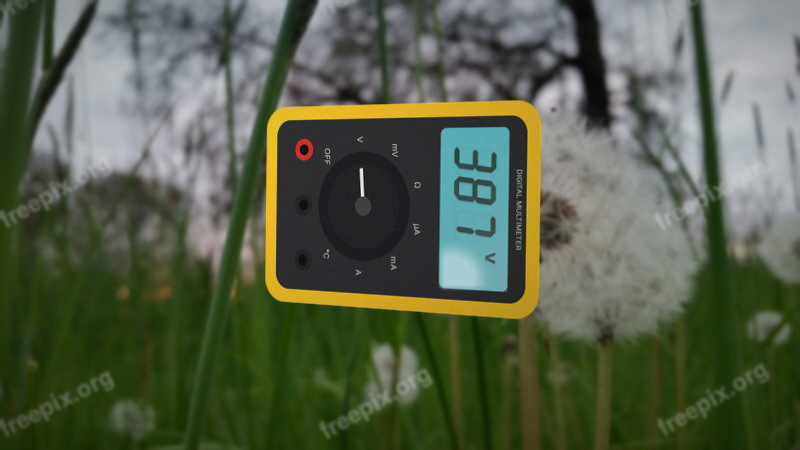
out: 387,V
